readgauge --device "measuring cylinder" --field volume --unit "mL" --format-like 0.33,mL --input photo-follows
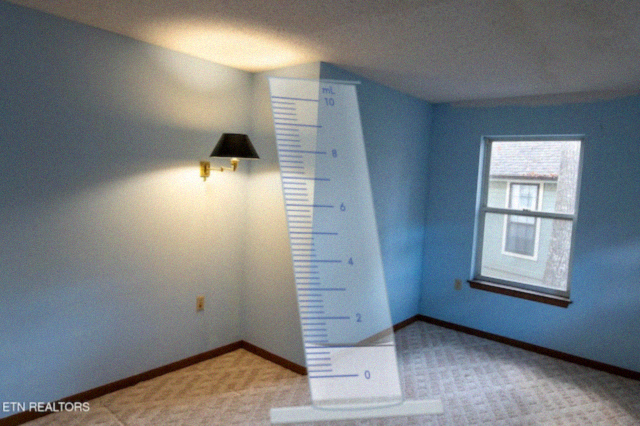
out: 1,mL
